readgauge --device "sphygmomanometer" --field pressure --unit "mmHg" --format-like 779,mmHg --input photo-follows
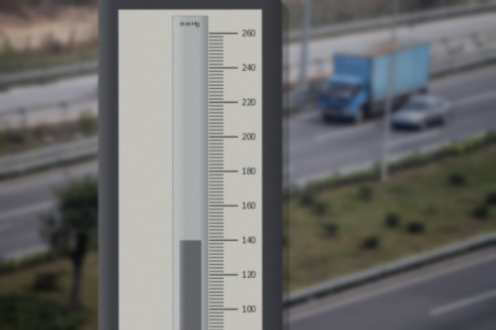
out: 140,mmHg
